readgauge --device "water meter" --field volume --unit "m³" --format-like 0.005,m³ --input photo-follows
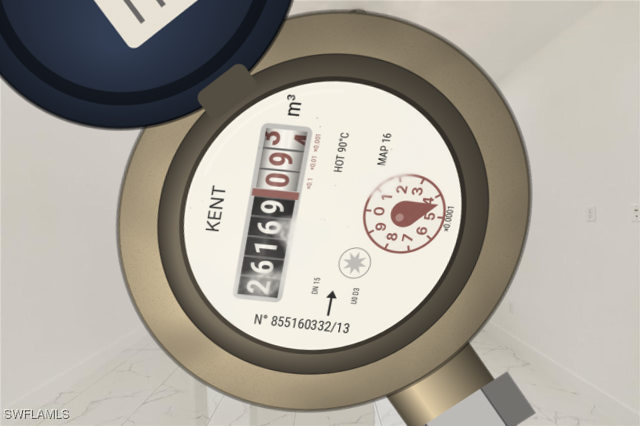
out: 26169.0934,m³
